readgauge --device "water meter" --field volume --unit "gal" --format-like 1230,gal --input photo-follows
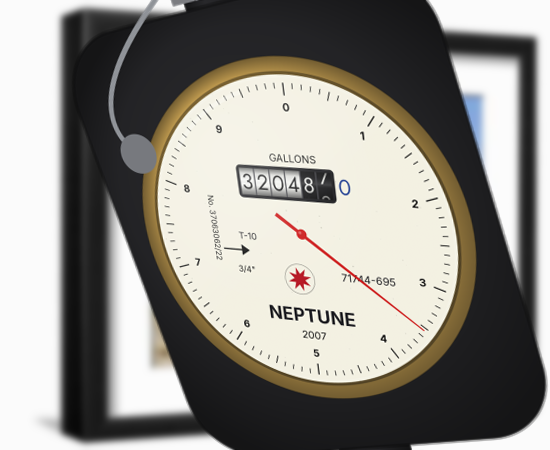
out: 3204873.5,gal
